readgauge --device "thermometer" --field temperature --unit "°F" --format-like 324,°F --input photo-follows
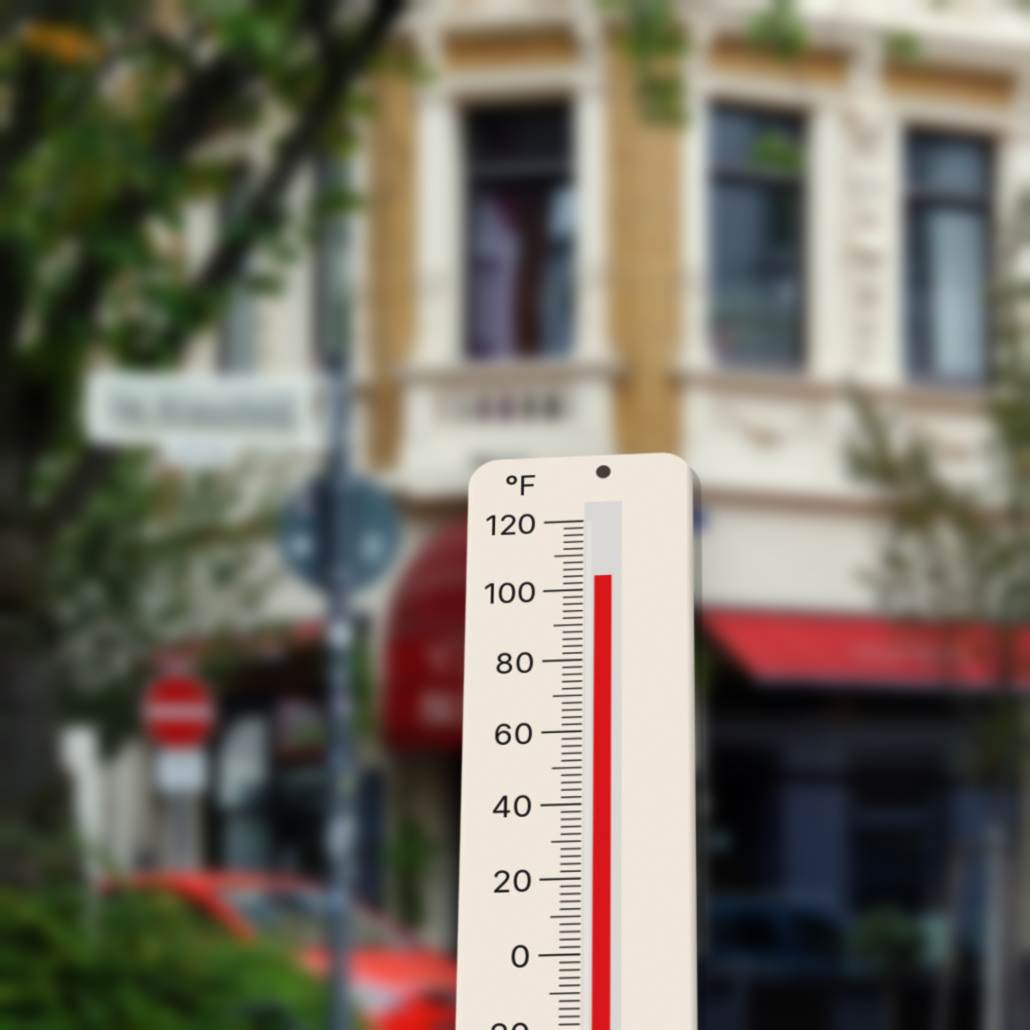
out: 104,°F
